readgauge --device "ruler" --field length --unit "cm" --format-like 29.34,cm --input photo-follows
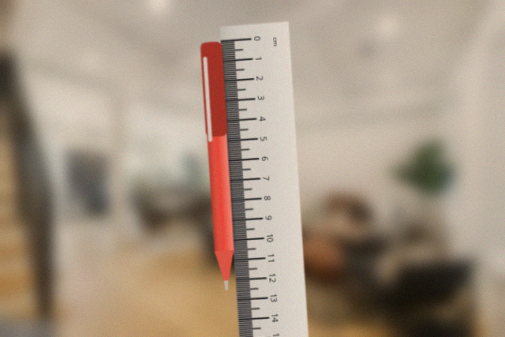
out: 12.5,cm
